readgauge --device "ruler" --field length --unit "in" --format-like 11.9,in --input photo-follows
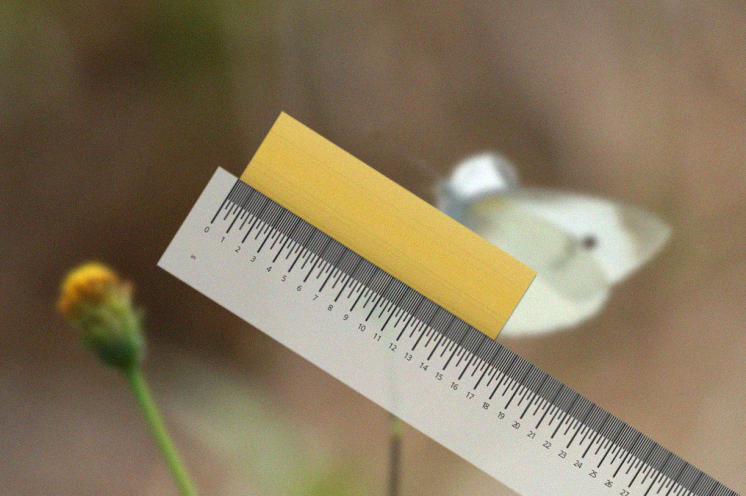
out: 16.5,in
